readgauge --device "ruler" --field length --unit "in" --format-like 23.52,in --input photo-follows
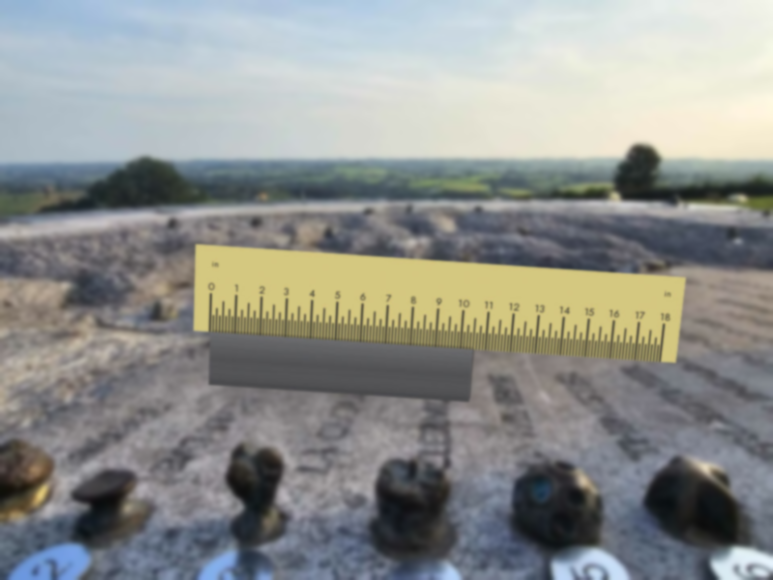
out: 10.5,in
